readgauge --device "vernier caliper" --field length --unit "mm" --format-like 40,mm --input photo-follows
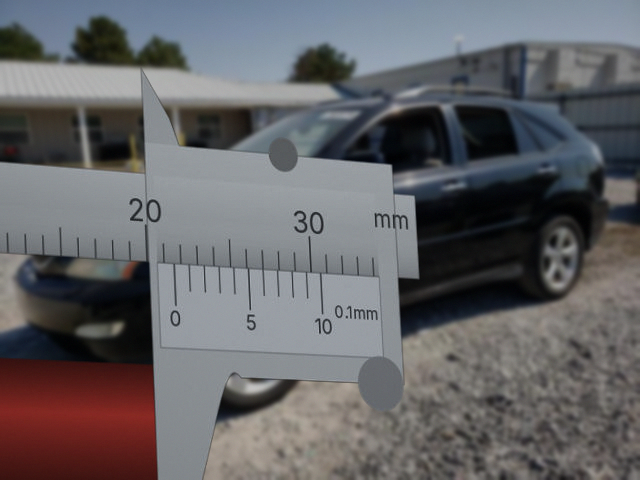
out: 21.6,mm
